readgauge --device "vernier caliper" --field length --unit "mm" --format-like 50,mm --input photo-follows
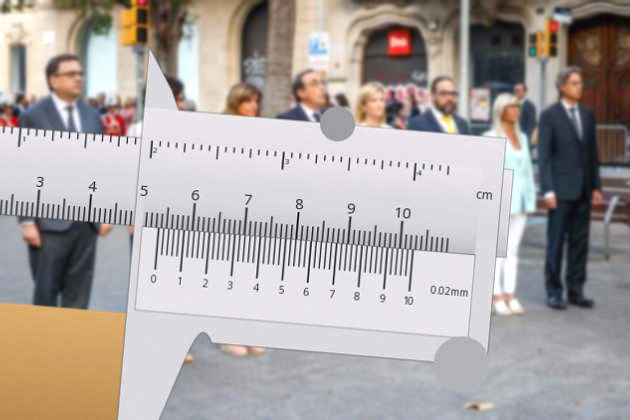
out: 53.5,mm
